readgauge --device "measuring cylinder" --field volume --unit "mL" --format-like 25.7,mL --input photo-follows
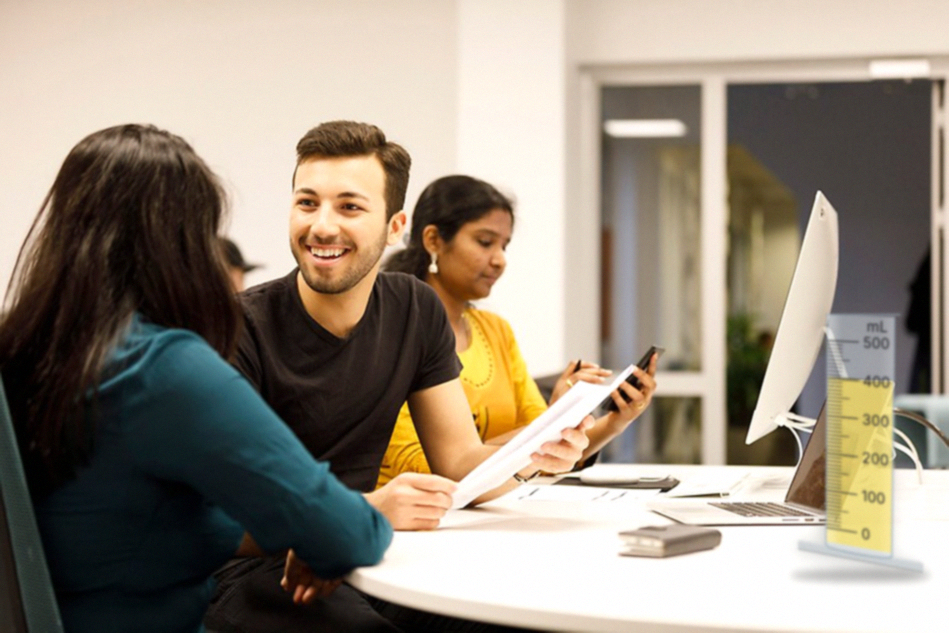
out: 400,mL
